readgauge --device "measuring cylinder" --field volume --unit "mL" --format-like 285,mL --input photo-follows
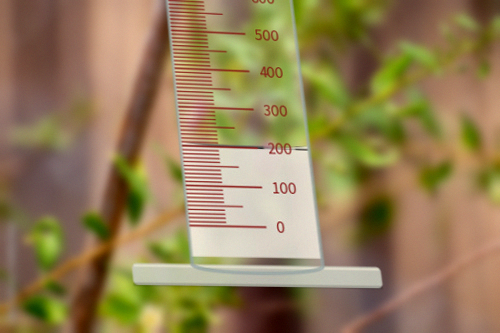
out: 200,mL
